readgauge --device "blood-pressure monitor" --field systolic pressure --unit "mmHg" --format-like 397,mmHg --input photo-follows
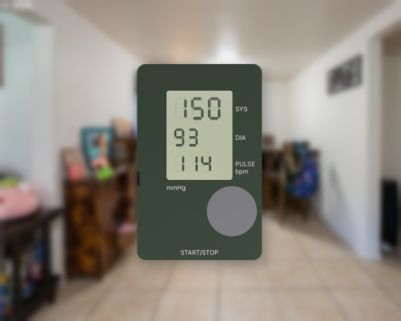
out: 150,mmHg
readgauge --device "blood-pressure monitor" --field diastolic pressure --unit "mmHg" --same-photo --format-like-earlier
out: 93,mmHg
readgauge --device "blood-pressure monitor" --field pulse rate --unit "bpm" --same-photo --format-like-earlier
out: 114,bpm
